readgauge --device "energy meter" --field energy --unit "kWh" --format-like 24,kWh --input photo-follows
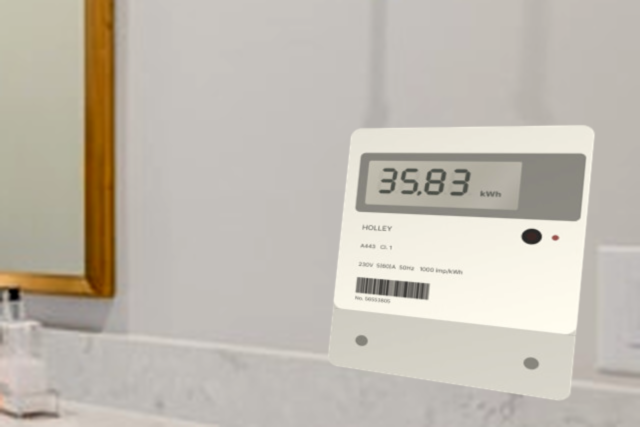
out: 35.83,kWh
